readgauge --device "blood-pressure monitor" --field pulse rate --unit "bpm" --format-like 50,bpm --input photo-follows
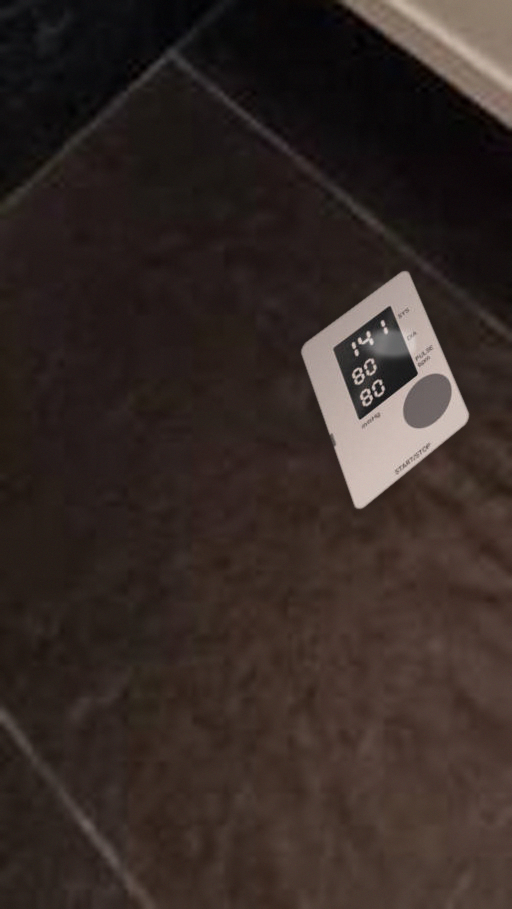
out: 80,bpm
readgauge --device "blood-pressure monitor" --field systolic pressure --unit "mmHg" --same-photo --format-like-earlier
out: 141,mmHg
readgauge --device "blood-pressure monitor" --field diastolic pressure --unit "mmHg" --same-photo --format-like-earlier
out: 80,mmHg
